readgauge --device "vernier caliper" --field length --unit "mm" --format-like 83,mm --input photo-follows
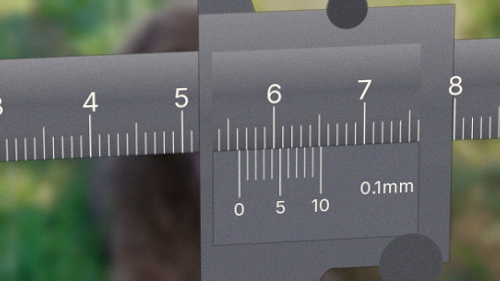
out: 56.2,mm
